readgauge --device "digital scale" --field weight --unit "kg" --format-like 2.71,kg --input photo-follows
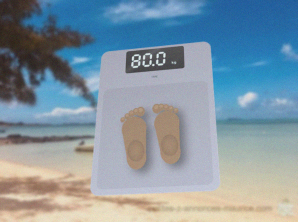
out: 80.0,kg
